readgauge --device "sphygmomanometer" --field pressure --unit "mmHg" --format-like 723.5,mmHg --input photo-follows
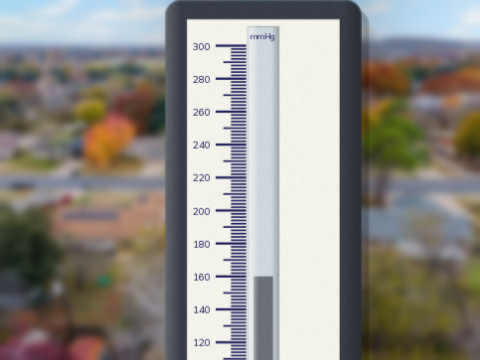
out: 160,mmHg
